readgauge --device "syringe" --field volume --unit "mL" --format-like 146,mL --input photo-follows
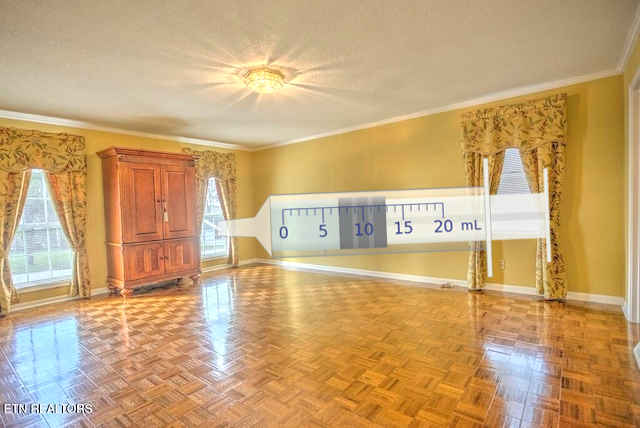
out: 7,mL
